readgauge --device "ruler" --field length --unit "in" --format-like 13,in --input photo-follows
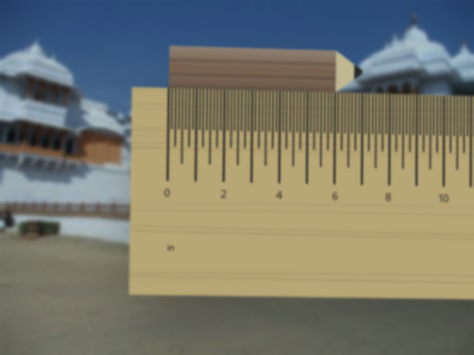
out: 7,in
